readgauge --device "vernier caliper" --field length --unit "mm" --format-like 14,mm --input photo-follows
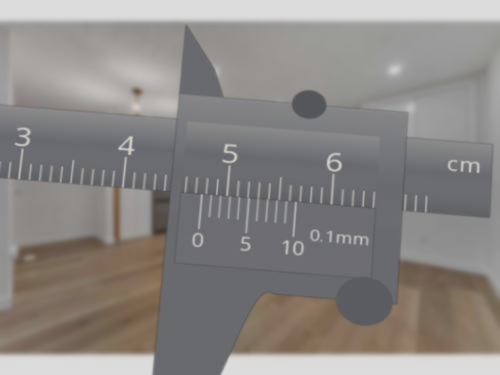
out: 47.6,mm
